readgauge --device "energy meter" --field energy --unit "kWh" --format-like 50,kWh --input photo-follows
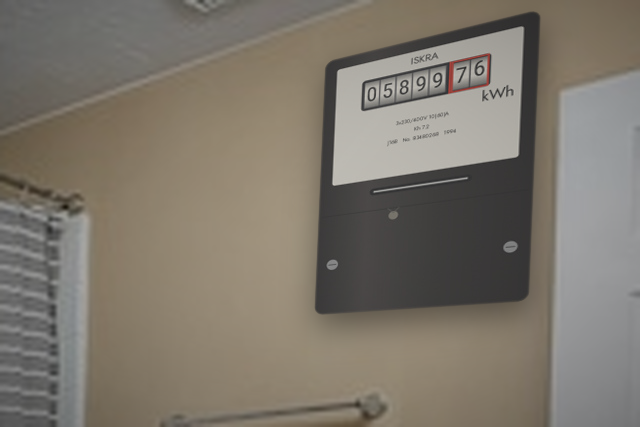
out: 5899.76,kWh
